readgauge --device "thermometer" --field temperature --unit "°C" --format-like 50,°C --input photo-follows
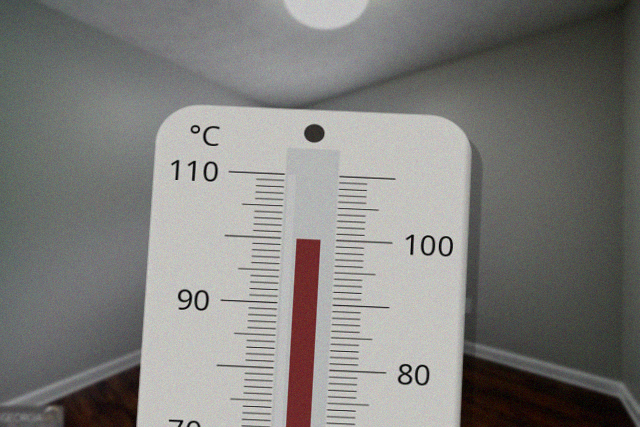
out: 100,°C
